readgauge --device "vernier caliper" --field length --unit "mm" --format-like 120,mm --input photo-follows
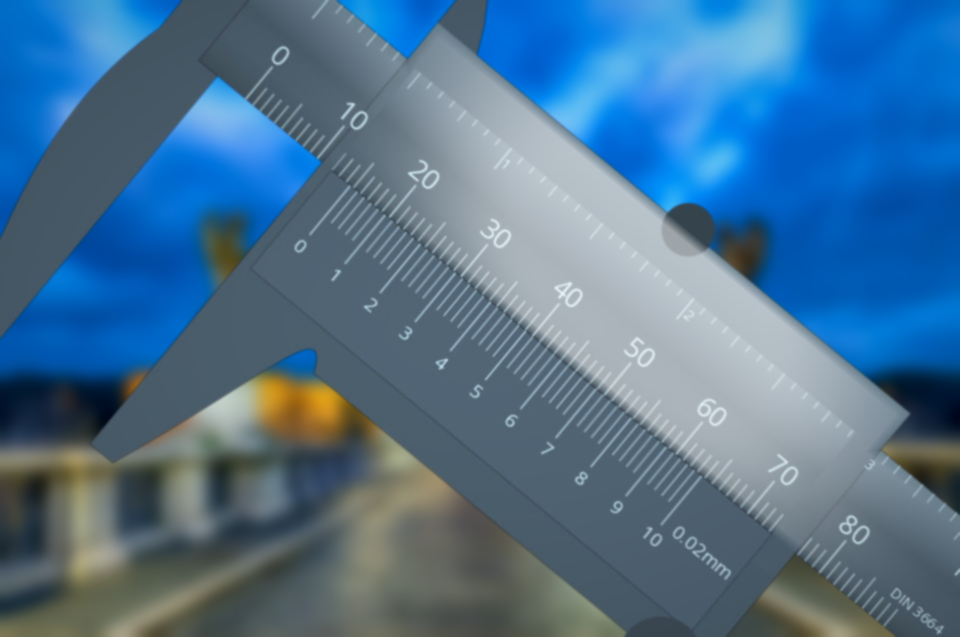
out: 14.6,mm
